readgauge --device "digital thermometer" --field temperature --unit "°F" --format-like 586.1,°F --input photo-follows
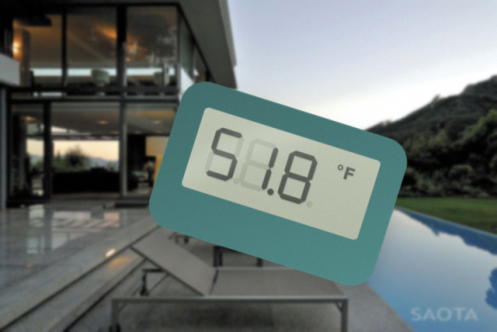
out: 51.8,°F
